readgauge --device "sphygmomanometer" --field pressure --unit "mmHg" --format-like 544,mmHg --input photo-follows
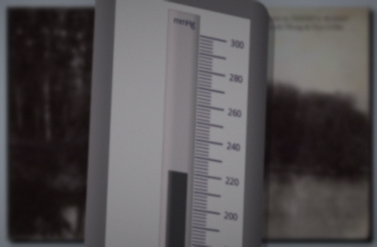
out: 220,mmHg
